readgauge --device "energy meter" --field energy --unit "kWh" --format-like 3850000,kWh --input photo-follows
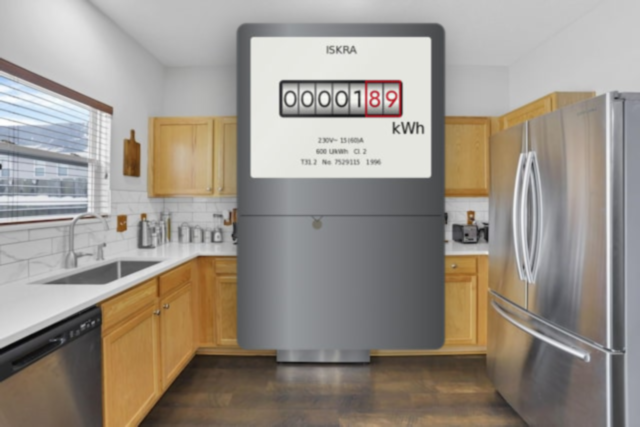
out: 1.89,kWh
